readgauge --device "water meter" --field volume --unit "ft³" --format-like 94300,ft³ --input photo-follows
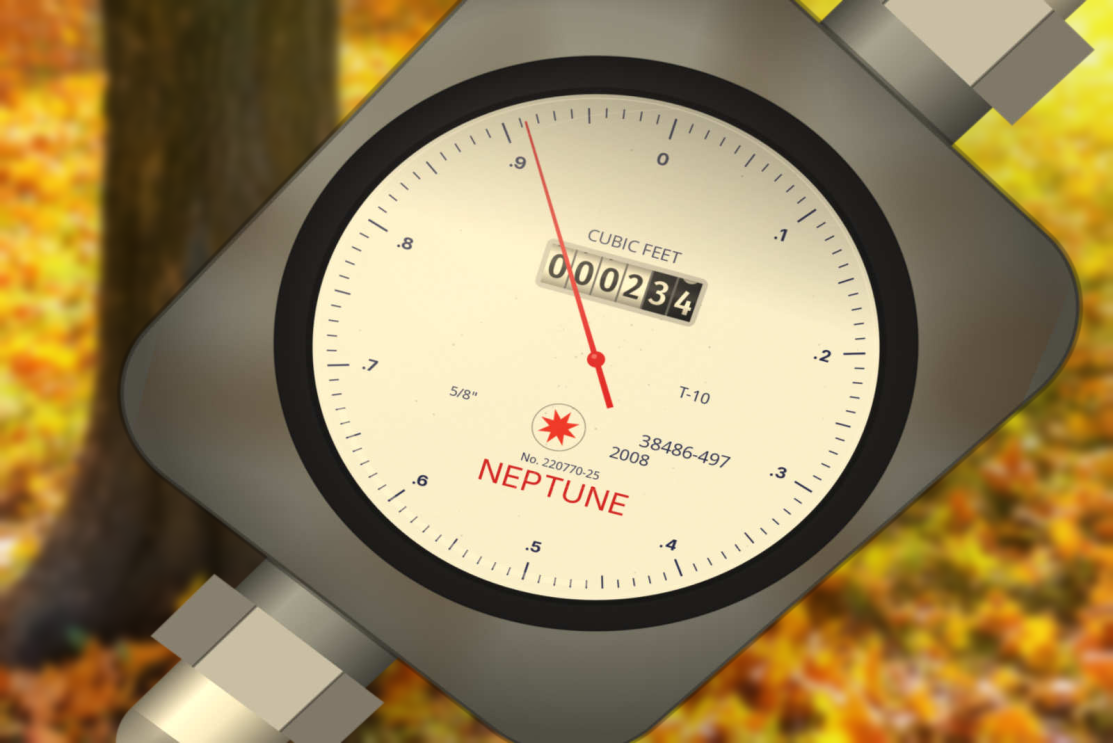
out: 233.91,ft³
